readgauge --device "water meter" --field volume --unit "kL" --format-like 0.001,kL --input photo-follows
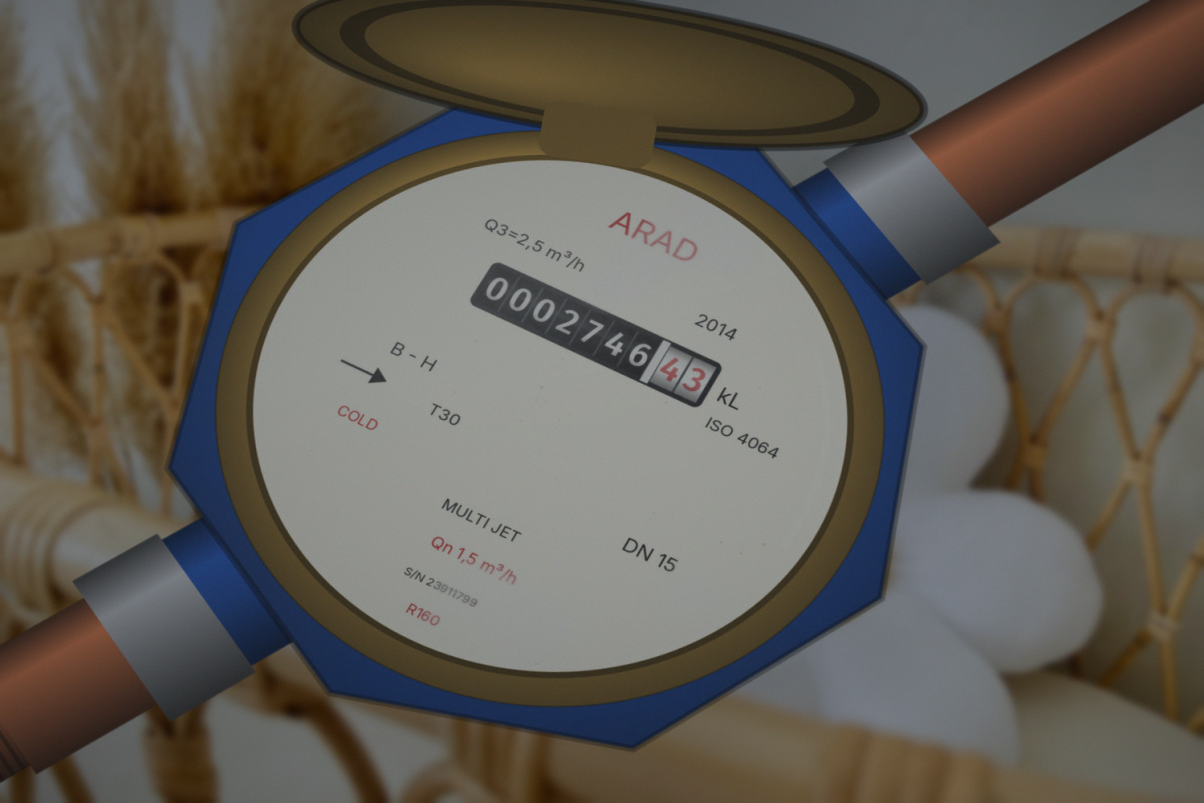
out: 2746.43,kL
